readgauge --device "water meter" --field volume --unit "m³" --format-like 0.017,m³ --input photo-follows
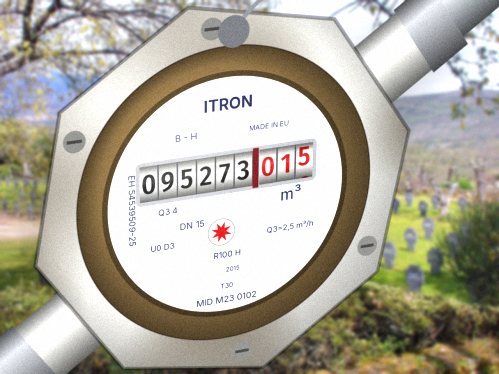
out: 95273.015,m³
